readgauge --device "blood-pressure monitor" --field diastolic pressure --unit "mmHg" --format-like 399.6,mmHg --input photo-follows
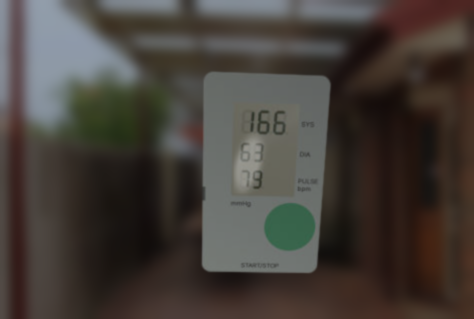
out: 63,mmHg
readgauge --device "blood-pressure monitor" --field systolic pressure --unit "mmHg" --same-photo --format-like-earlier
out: 166,mmHg
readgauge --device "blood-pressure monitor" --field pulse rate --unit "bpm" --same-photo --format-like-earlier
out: 79,bpm
